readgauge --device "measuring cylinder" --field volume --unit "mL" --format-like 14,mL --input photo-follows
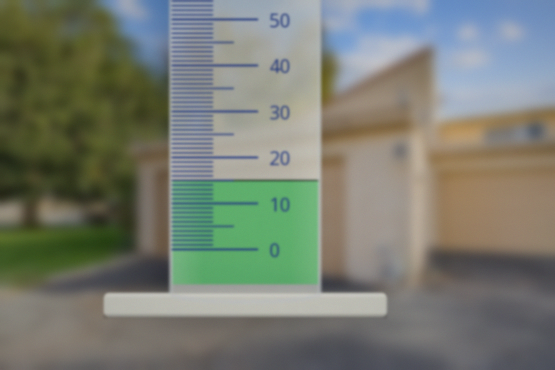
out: 15,mL
